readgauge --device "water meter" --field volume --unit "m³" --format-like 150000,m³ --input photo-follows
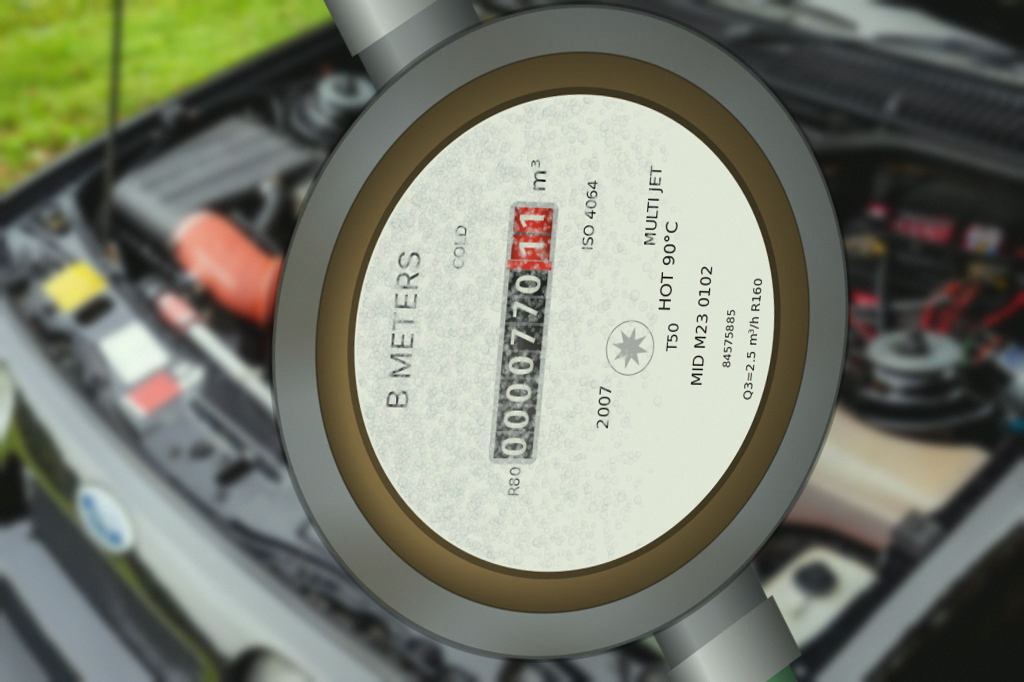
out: 770.11,m³
